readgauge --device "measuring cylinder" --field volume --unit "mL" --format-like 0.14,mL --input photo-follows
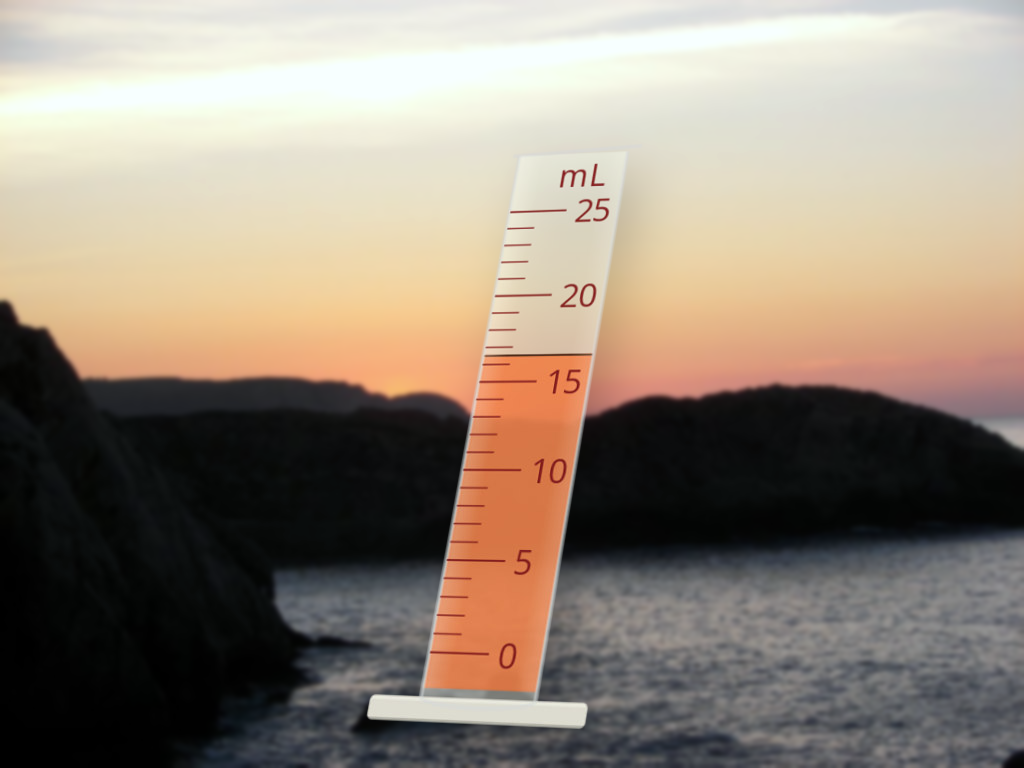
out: 16.5,mL
